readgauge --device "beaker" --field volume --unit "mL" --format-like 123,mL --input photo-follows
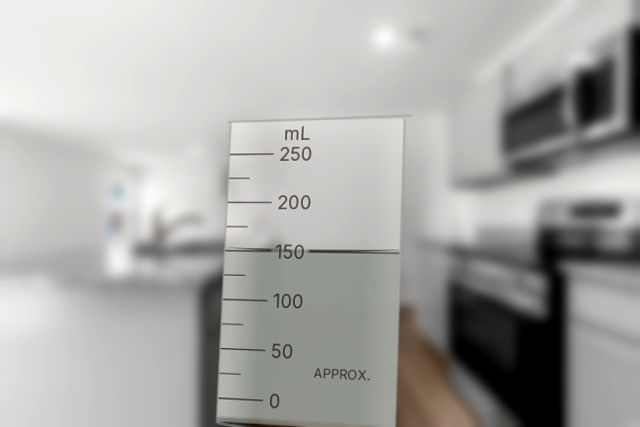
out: 150,mL
